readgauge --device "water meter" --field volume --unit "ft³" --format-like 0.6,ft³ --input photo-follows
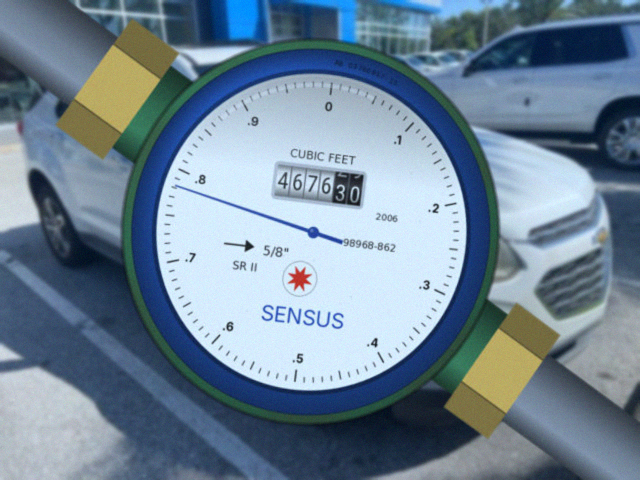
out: 467629.78,ft³
